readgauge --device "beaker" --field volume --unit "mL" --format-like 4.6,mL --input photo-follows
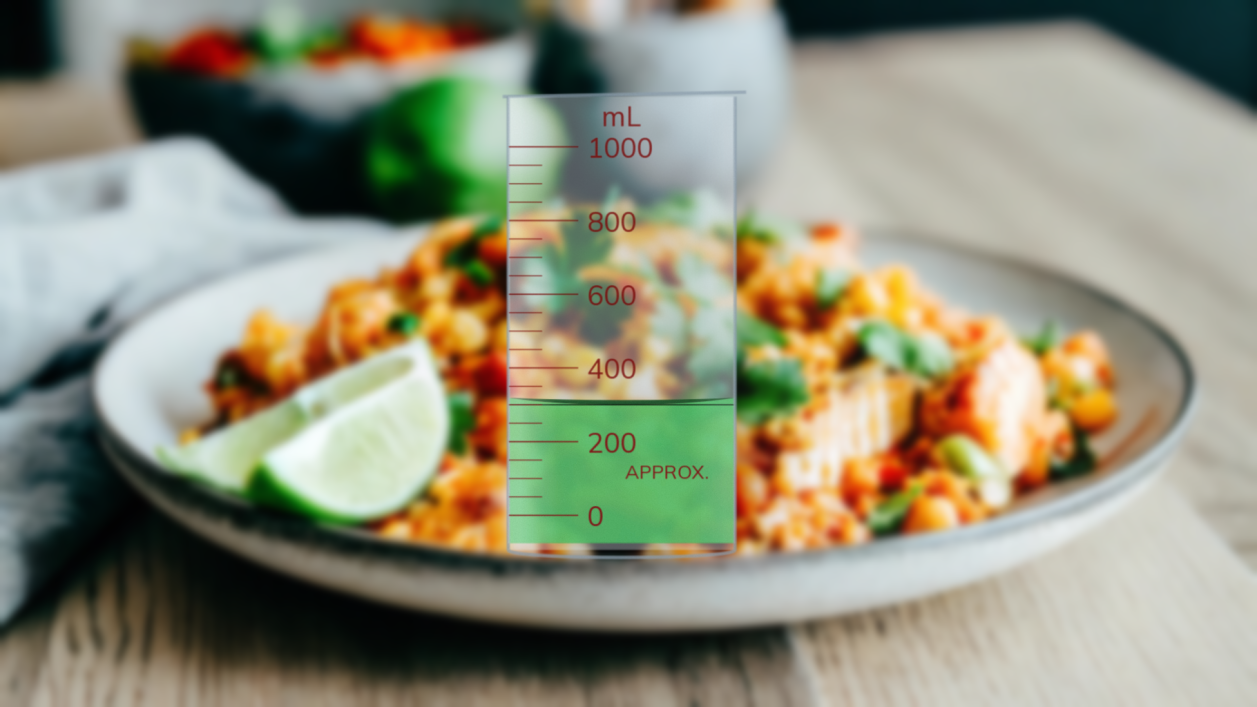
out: 300,mL
